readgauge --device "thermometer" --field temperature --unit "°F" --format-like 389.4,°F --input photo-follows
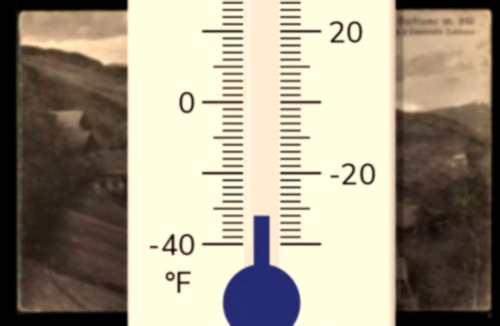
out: -32,°F
